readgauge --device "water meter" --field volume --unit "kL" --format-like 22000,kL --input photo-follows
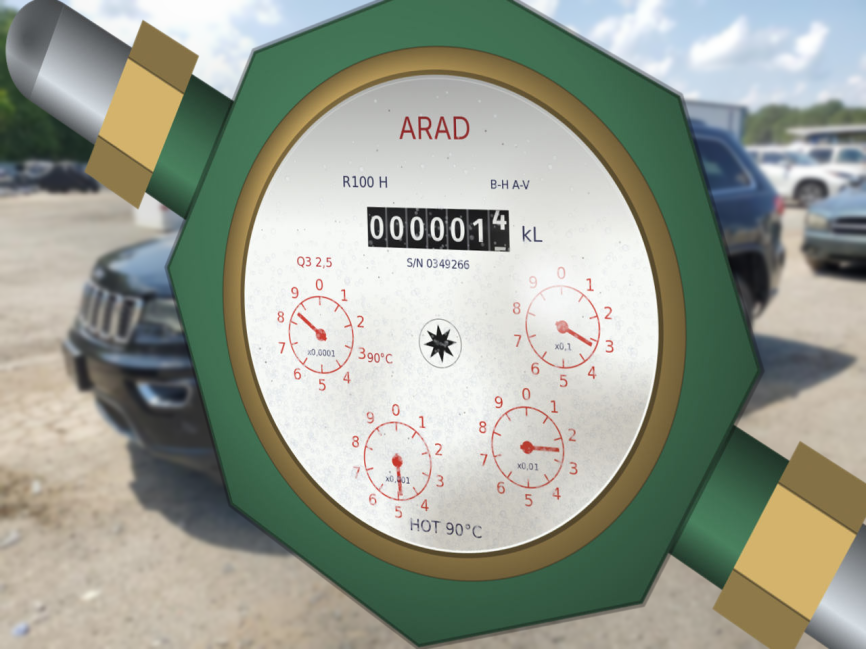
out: 14.3248,kL
